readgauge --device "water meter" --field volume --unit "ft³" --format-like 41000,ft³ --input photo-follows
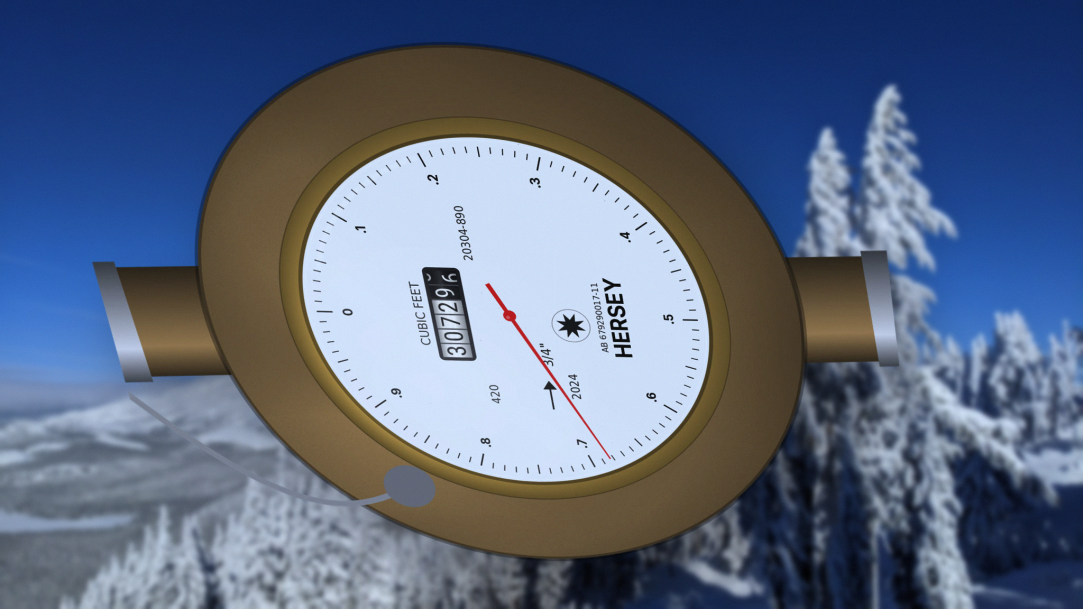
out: 307295.68,ft³
